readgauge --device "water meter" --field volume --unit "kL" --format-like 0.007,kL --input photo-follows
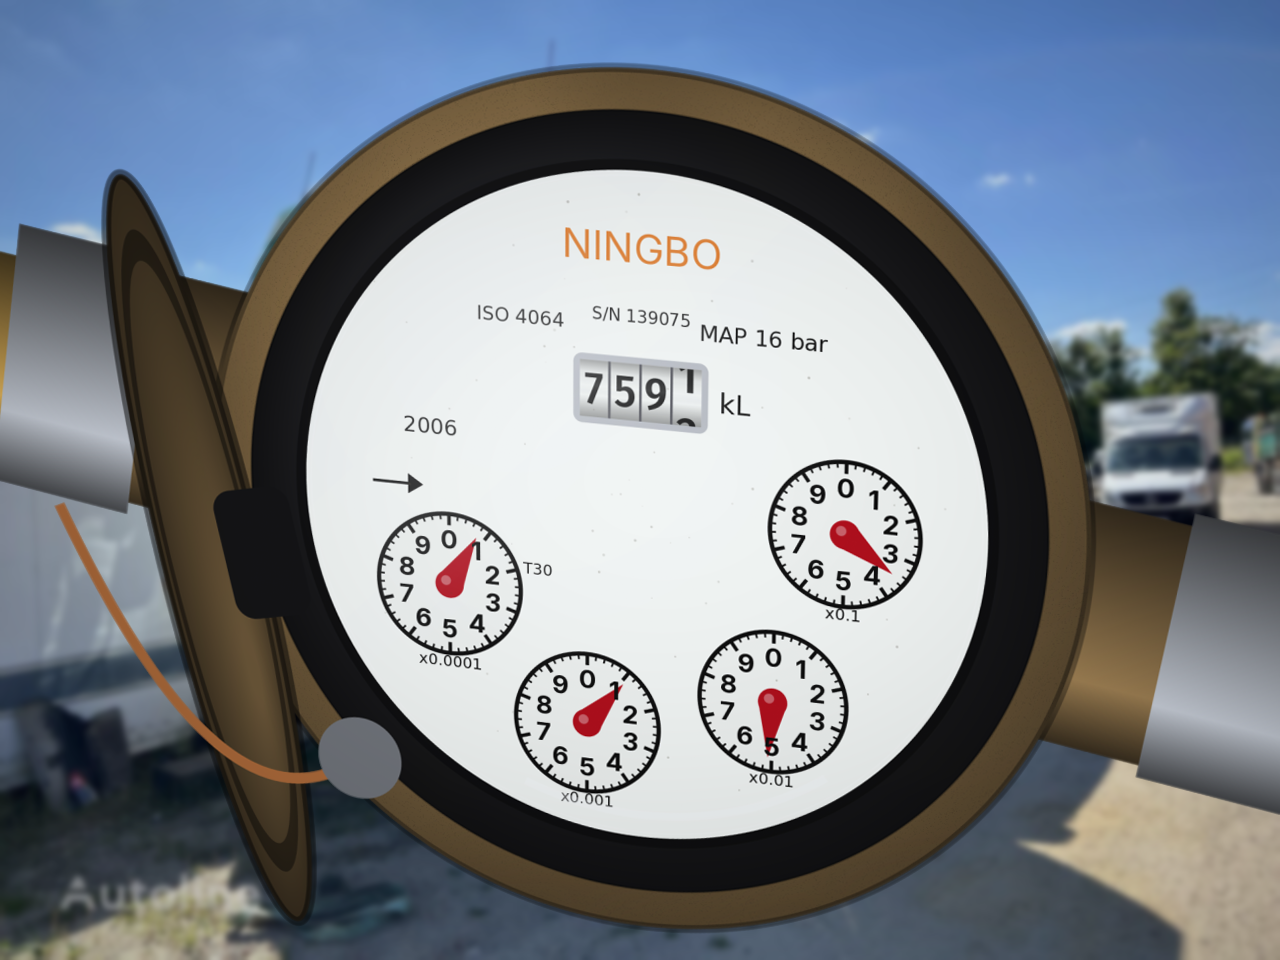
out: 7591.3510,kL
